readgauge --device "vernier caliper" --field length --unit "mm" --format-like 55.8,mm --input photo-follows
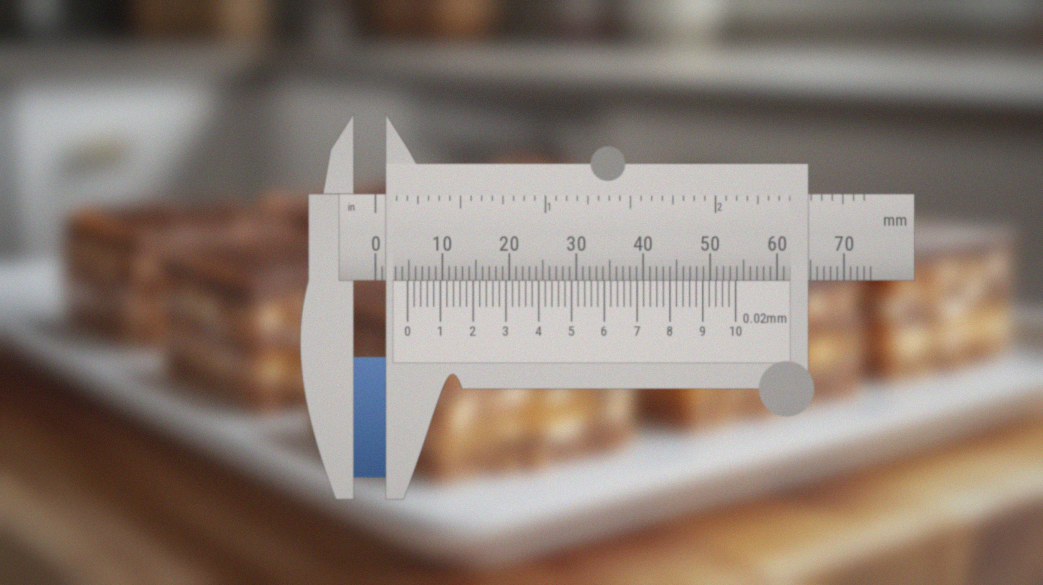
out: 4.8,mm
